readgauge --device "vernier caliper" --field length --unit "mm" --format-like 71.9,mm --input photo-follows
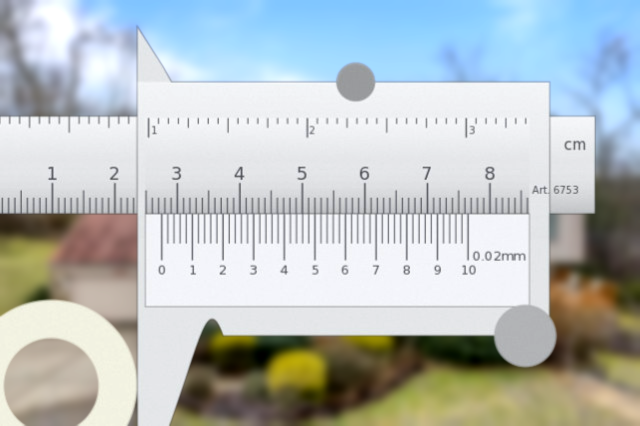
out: 27.5,mm
